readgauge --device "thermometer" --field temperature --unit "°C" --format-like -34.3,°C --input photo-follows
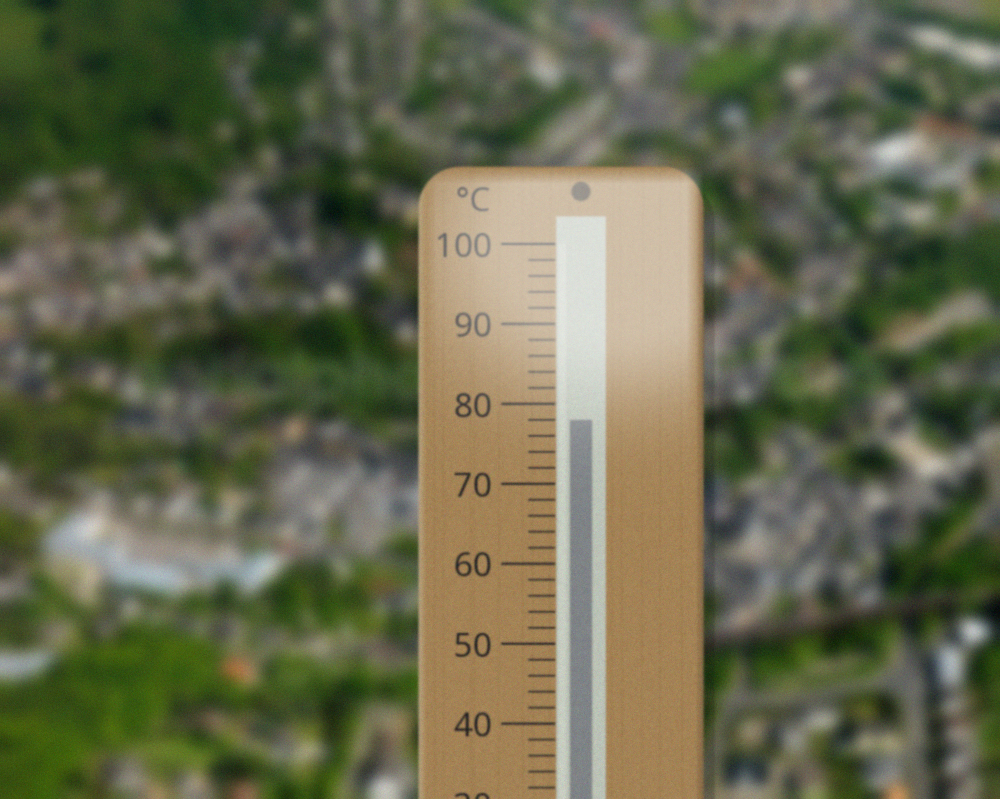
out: 78,°C
